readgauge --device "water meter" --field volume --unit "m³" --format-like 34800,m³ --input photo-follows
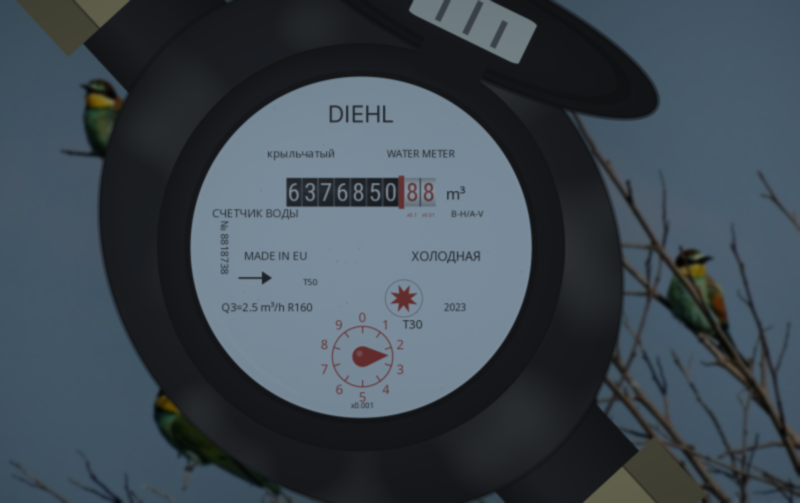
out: 6376850.882,m³
